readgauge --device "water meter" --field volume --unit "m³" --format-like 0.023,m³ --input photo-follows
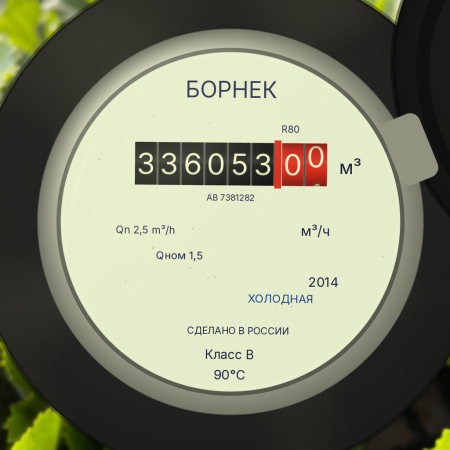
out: 336053.00,m³
